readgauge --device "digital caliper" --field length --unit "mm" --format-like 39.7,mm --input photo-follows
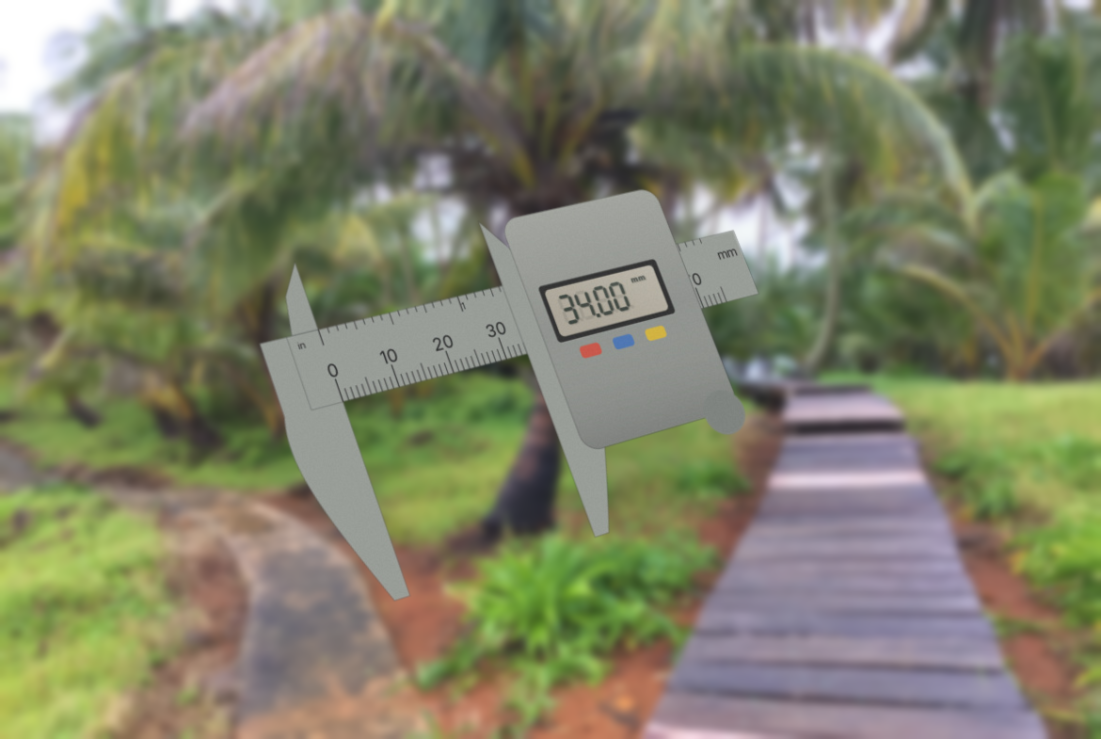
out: 34.00,mm
